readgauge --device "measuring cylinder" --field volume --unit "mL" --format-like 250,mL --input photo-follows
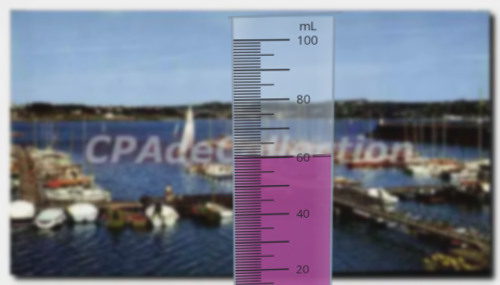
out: 60,mL
